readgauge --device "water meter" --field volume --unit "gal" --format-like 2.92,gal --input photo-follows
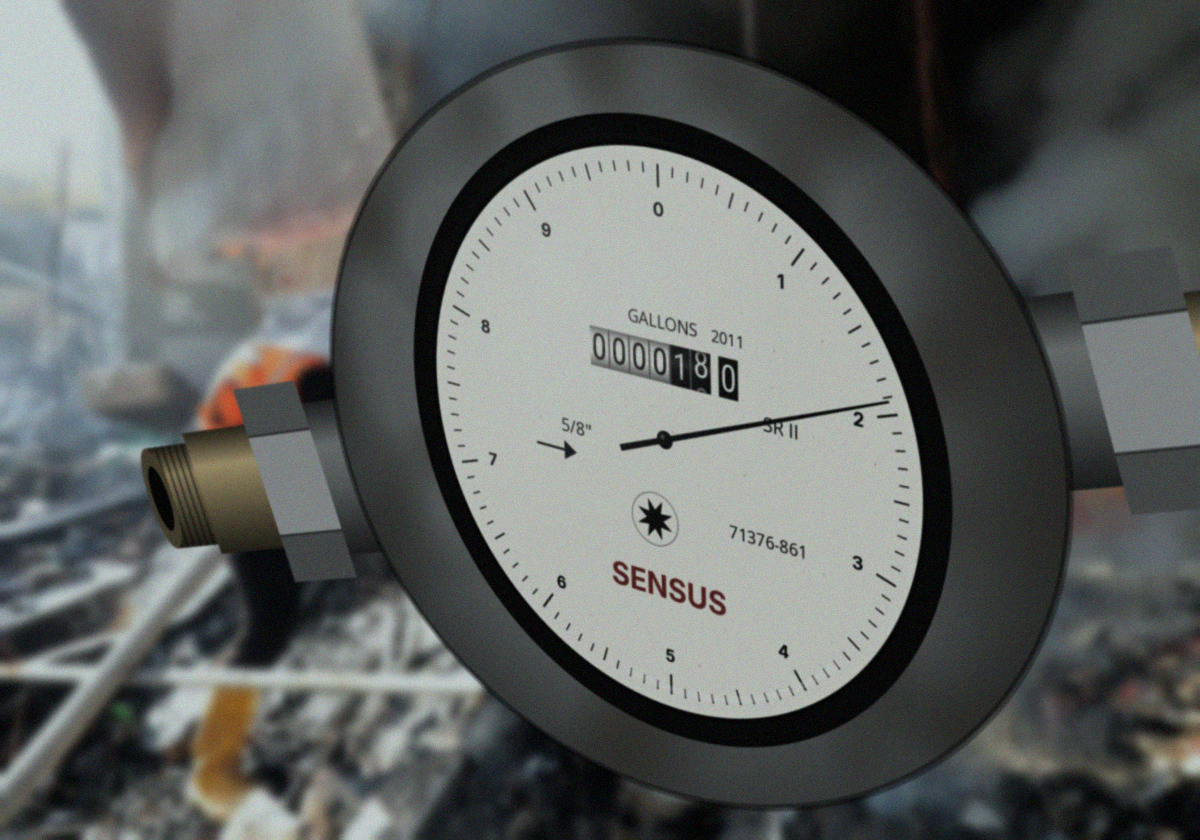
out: 181.9,gal
